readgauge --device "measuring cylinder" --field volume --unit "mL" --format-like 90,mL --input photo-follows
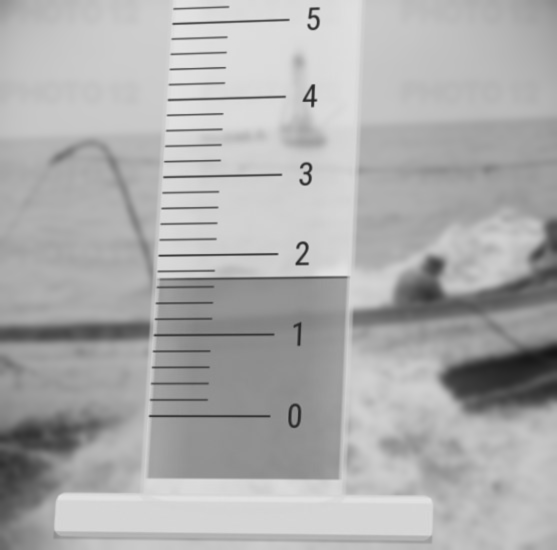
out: 1.7,mL
